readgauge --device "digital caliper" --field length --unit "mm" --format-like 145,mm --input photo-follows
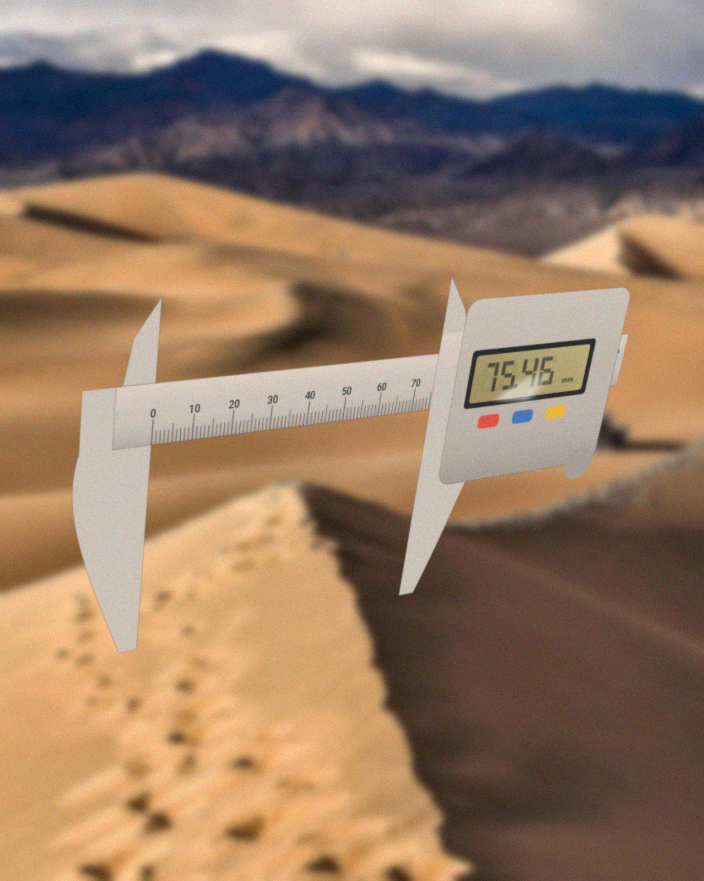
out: 75.46,mm
